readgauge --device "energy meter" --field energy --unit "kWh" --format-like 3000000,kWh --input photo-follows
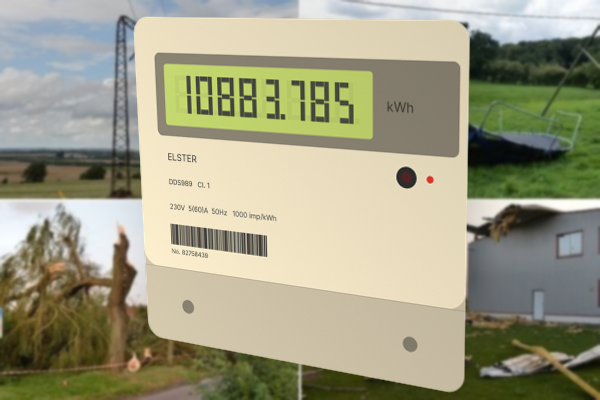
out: 10883.785,kWh
